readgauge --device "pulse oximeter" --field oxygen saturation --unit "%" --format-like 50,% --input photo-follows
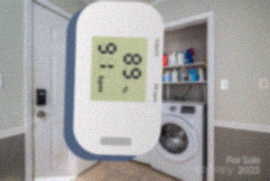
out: 89,%
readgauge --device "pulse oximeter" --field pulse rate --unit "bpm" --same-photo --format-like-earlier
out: 91,bpm
